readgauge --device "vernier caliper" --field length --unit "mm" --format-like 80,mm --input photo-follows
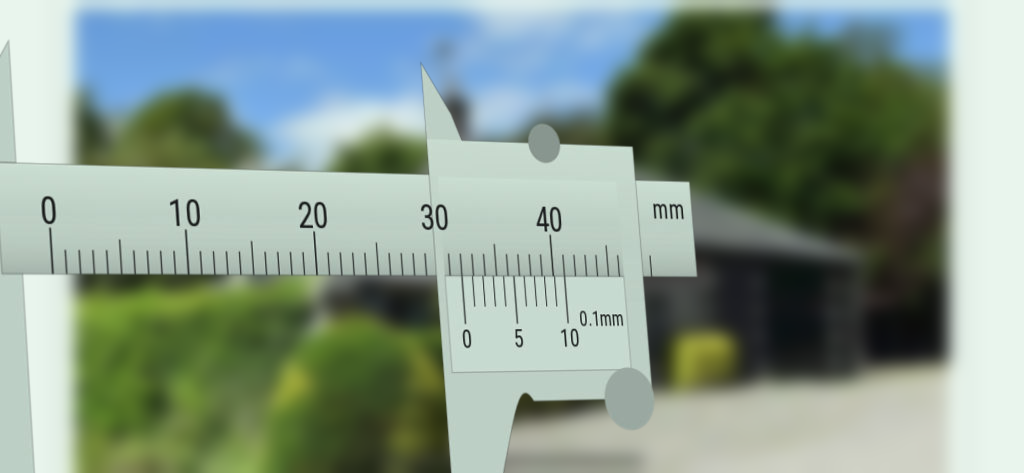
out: 32.0,mm
